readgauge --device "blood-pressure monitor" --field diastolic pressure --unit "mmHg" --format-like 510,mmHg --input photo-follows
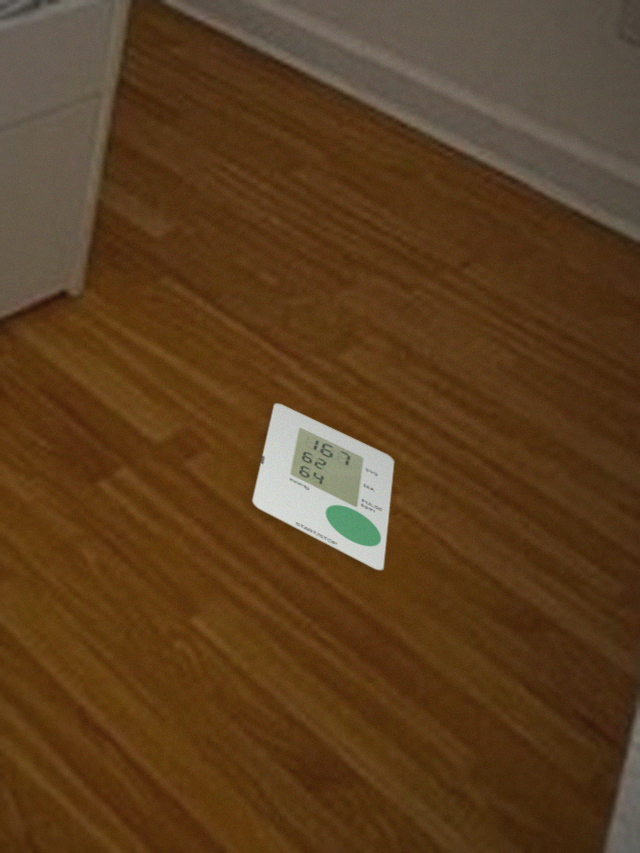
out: 62,mmHg
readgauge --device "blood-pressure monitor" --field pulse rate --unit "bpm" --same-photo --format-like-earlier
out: 64,bpm
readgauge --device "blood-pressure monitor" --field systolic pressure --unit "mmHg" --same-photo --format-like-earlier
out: 167,mmHg
